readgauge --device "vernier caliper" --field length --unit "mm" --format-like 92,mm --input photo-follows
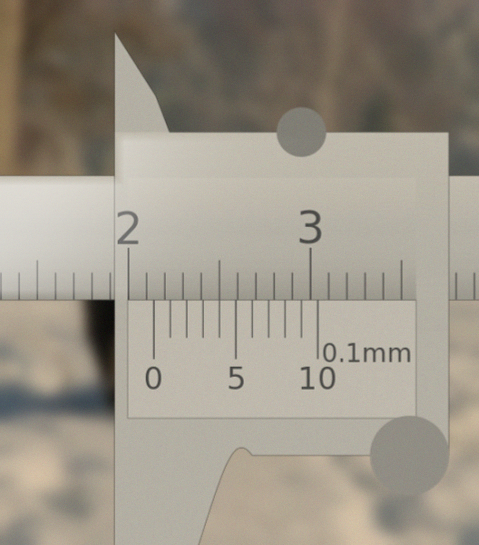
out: 21.4,mm
